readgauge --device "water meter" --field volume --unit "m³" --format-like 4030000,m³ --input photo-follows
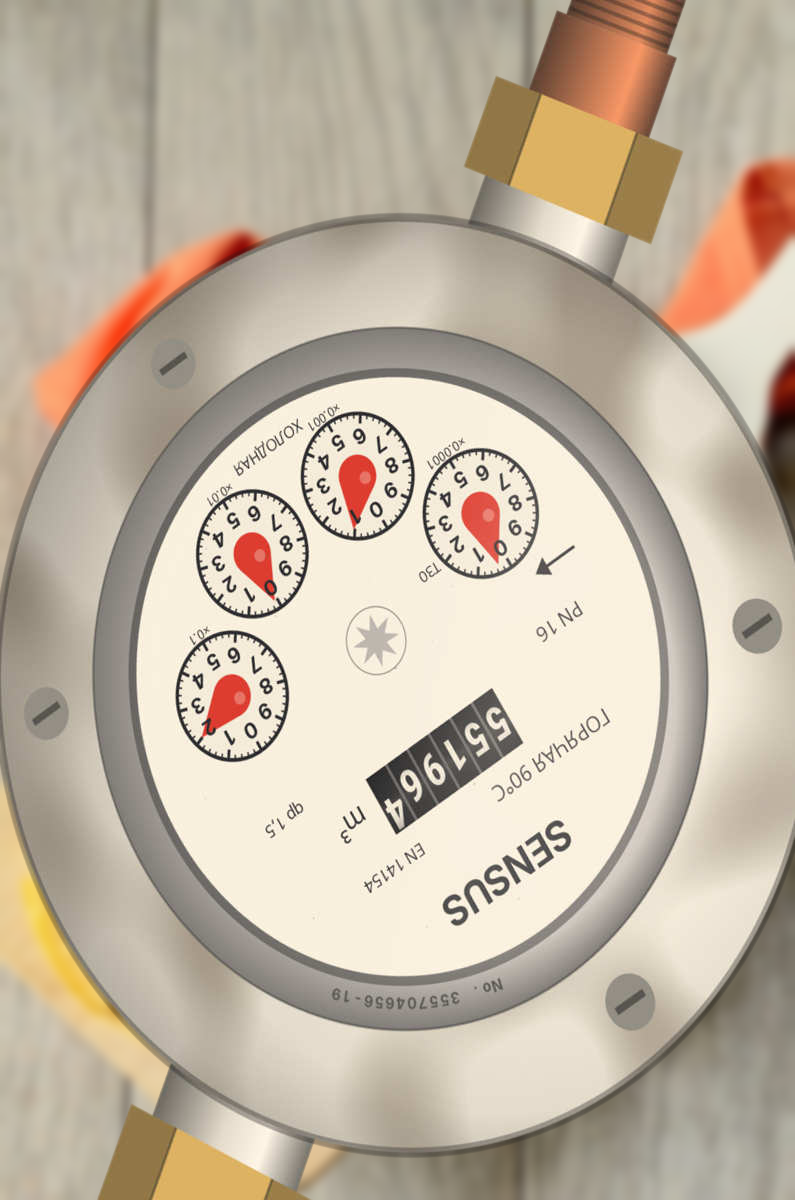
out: 551964.2010,m³
